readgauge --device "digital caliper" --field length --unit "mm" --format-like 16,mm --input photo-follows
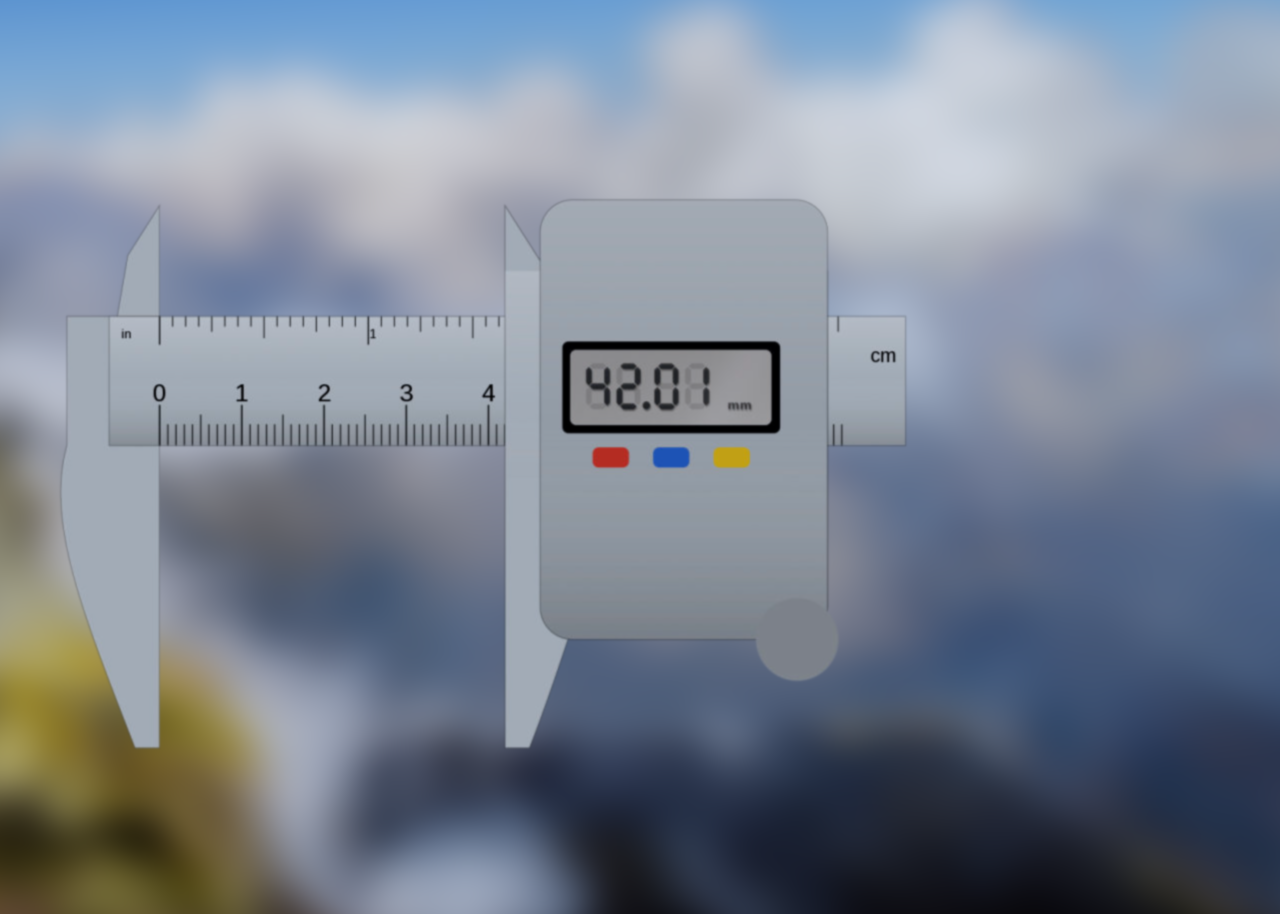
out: 42.01,mm
